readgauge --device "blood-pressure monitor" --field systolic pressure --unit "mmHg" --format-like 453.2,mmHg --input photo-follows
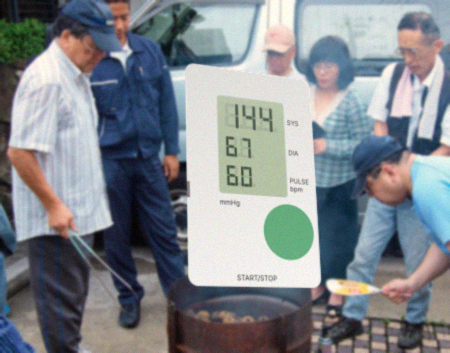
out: 144,mmHg
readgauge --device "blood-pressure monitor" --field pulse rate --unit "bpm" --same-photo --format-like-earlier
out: 60,bpm
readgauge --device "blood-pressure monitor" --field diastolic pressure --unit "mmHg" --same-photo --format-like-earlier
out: 67,mmHg
